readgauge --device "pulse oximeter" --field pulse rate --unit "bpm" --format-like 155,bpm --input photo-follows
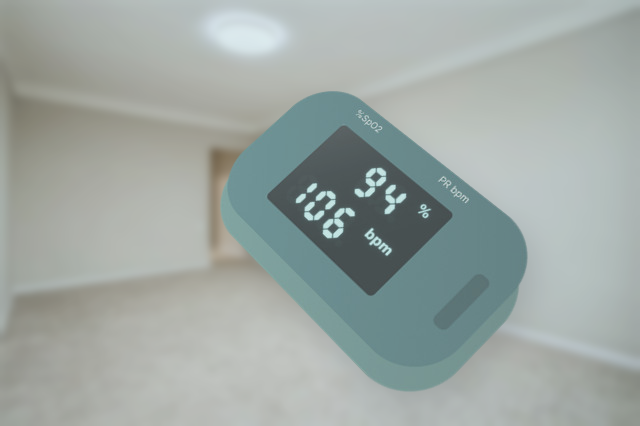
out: 106,bpm
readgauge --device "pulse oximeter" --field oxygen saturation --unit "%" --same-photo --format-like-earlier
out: 94,%
